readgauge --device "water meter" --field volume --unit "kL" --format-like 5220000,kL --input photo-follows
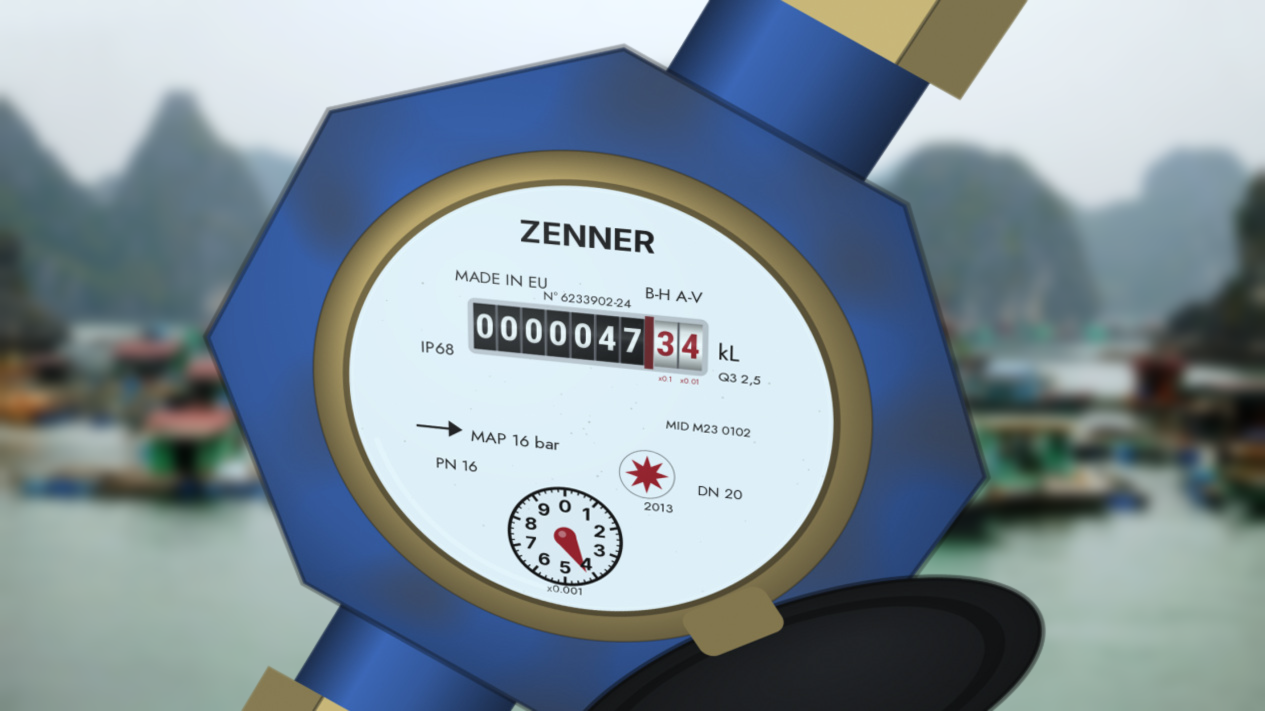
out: 47.344,kL
